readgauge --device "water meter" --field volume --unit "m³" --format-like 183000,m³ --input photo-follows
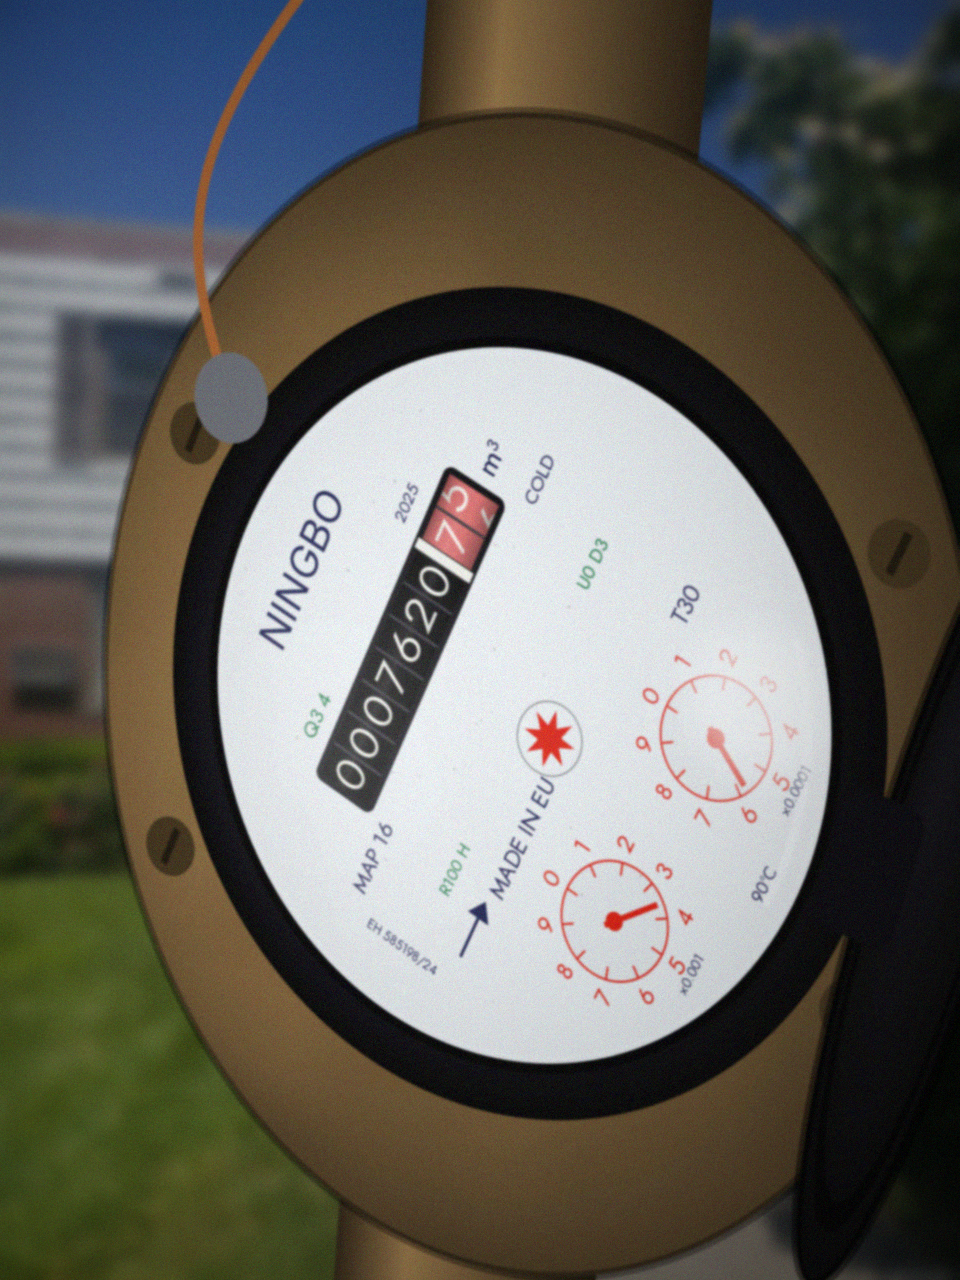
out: 7620.7535,m³
